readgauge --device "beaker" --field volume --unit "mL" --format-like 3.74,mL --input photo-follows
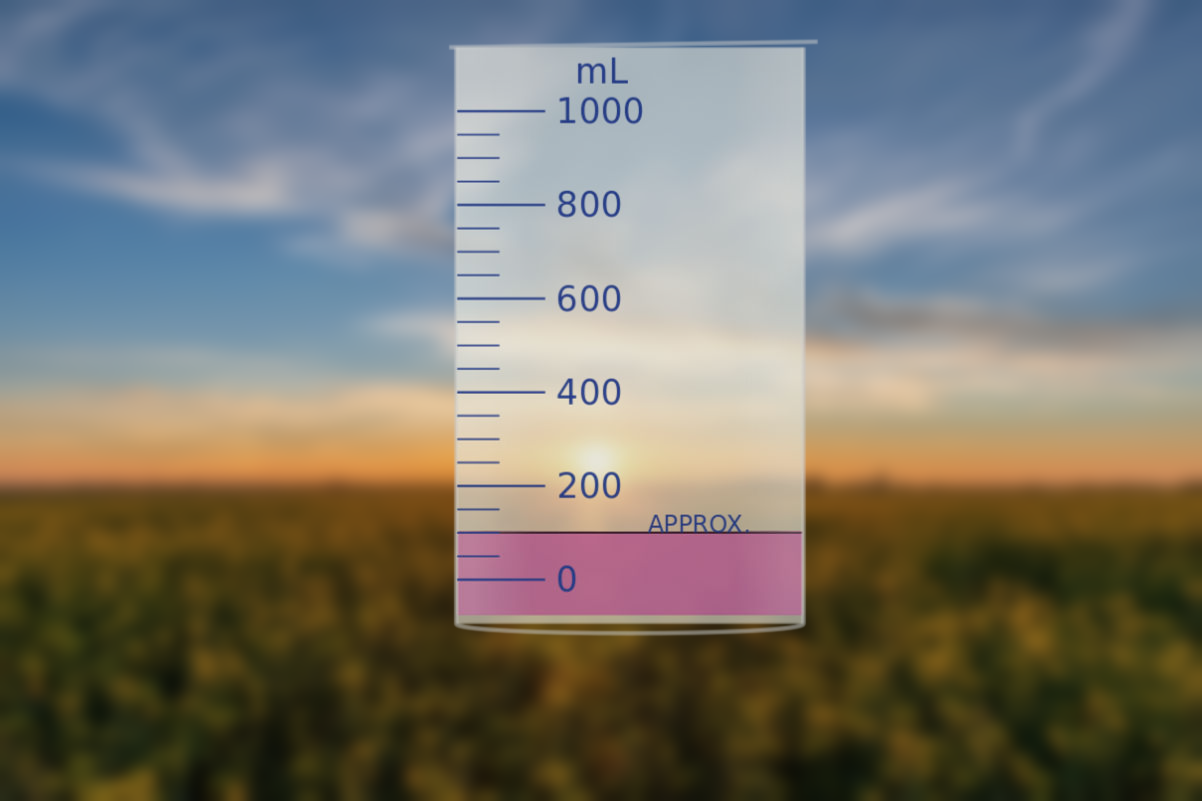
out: 100,mL
